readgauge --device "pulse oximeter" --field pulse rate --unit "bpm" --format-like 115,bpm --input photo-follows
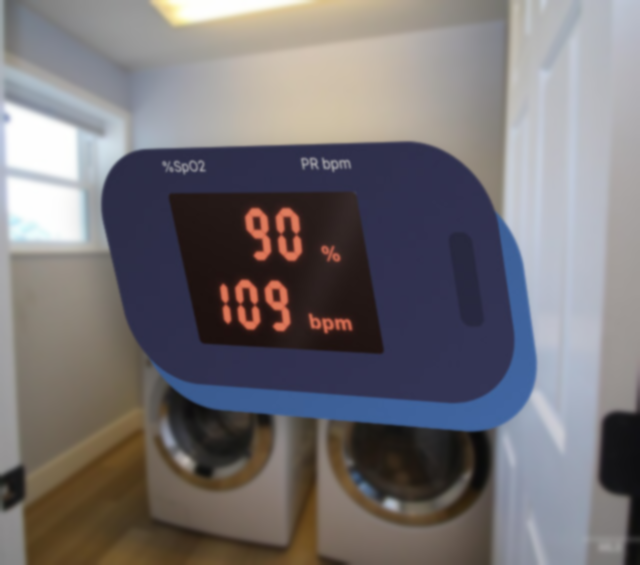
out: 109,bpm
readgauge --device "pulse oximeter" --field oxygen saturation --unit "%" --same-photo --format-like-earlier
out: 90,%
